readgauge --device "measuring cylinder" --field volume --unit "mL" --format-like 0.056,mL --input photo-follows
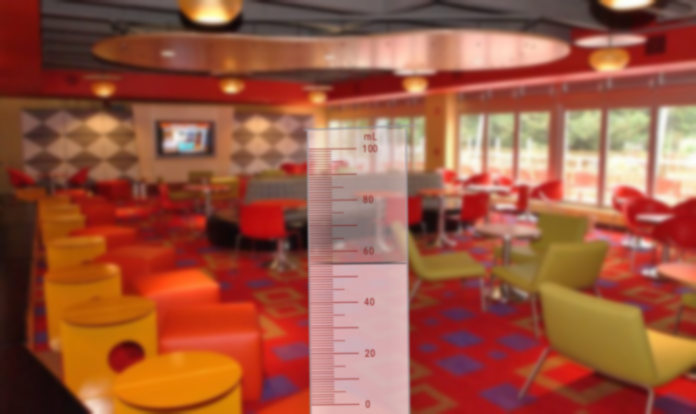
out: 55,mL
